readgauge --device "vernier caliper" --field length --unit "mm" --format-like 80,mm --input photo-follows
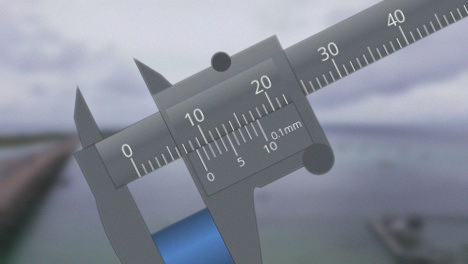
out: 8.4,mm
